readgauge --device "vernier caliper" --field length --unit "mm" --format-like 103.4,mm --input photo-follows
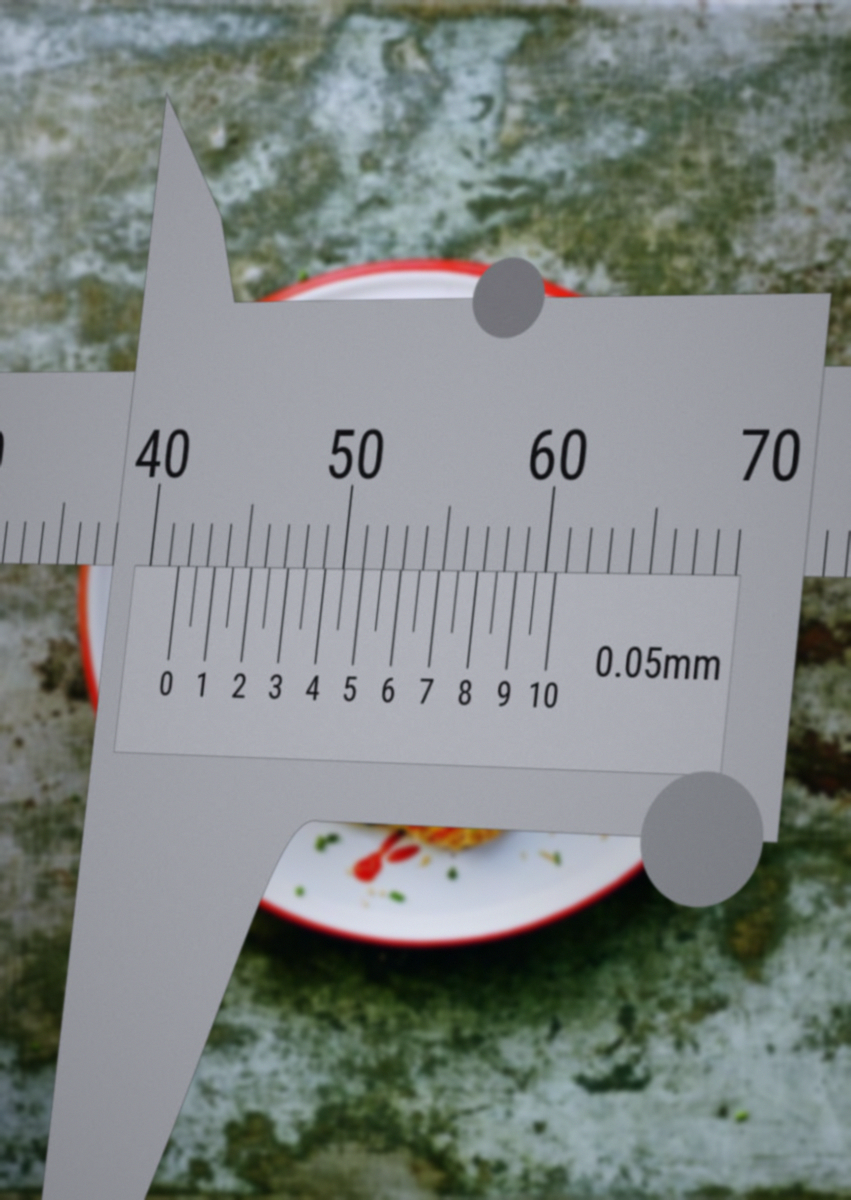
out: 41.5,mm
